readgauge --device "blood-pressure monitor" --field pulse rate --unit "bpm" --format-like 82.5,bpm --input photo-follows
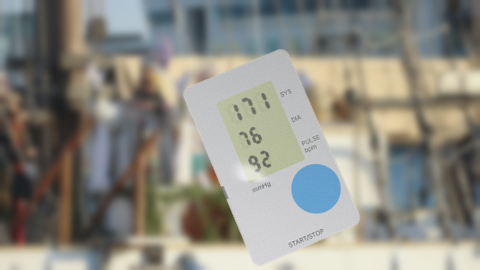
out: 92,bpm
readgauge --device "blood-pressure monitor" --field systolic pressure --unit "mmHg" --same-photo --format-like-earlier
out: 171,mmHg
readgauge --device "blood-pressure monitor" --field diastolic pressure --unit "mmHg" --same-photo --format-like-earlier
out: 76,mmHg
